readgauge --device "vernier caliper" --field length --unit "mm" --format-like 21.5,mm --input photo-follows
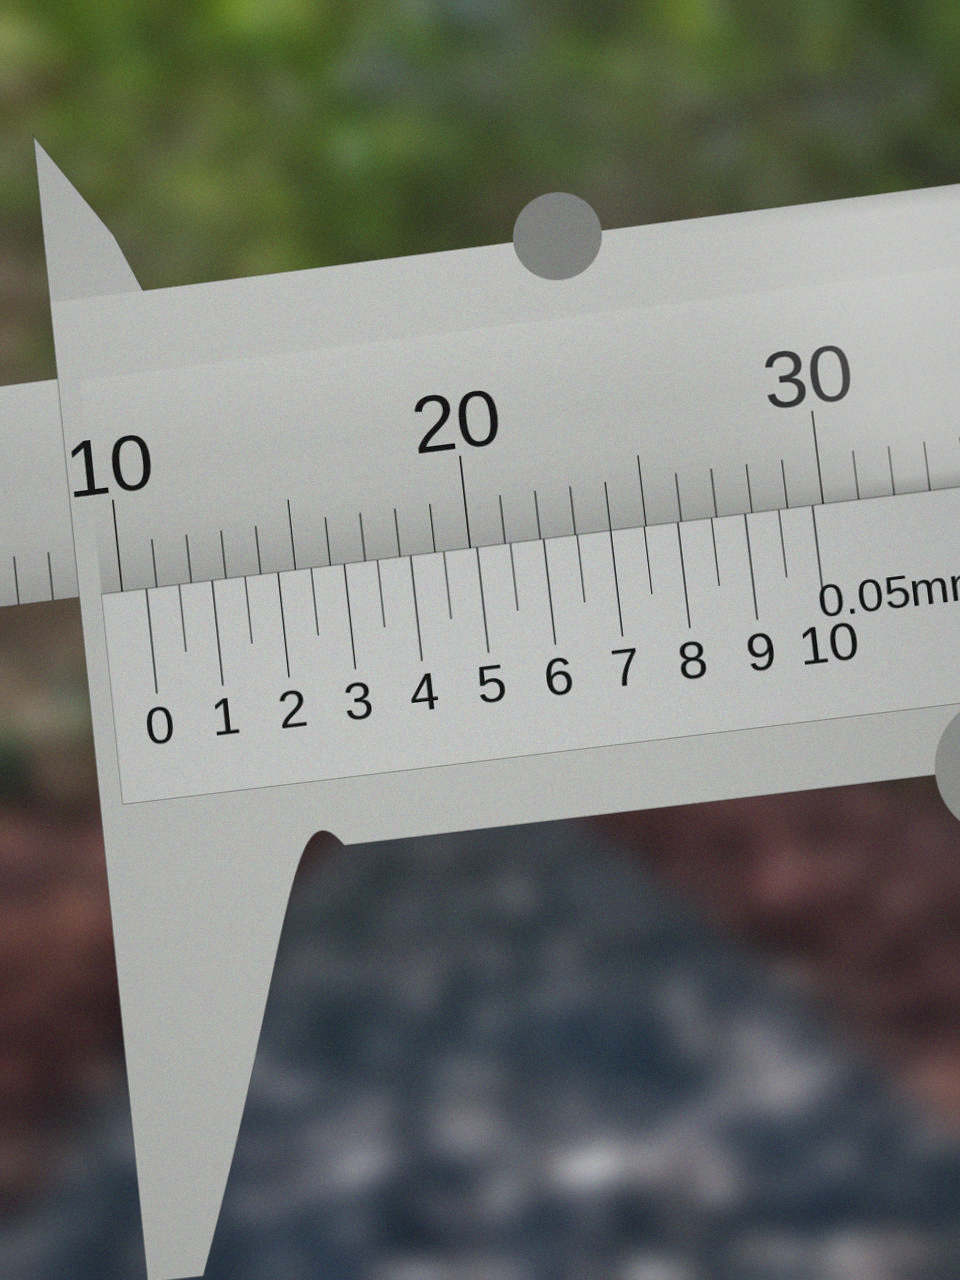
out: 10.70,mm
